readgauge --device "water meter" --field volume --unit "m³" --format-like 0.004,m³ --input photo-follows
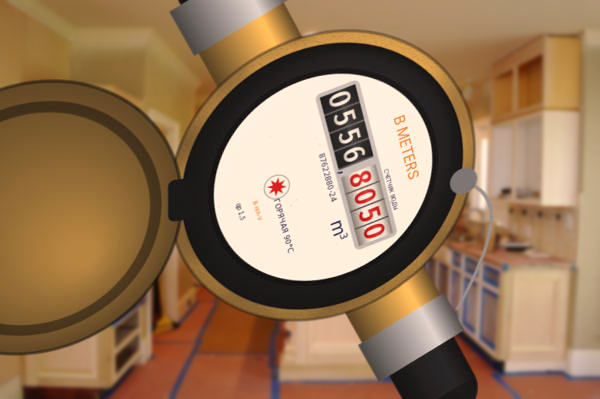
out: 556.8050,m³
